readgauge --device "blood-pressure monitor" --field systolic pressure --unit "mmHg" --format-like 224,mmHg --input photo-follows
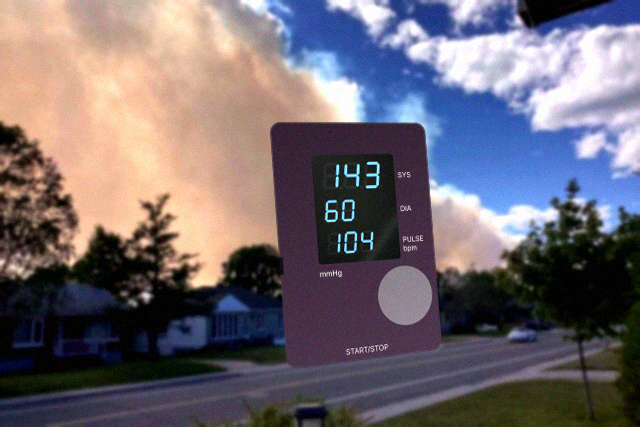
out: 143,mmHg
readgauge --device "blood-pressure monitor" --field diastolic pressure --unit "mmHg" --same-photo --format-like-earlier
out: 60,mmHg
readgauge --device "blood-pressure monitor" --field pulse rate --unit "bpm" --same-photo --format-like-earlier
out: 104,bpm
